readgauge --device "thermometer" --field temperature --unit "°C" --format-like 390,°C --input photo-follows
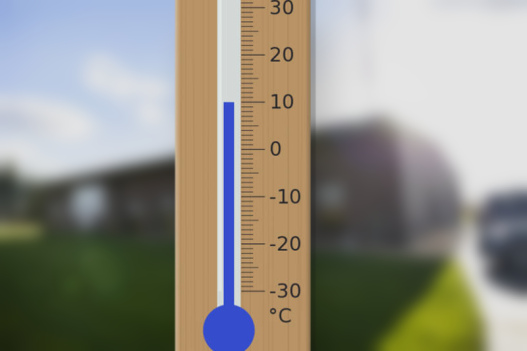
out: 10,°C
